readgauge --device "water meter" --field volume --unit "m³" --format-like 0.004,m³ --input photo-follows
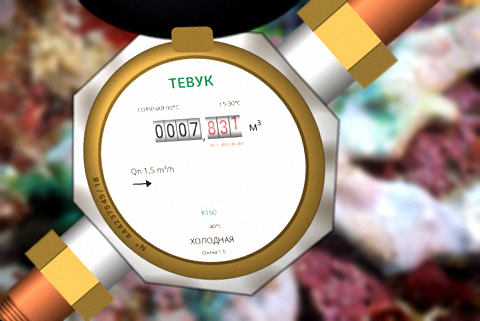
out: 7.831,m³
